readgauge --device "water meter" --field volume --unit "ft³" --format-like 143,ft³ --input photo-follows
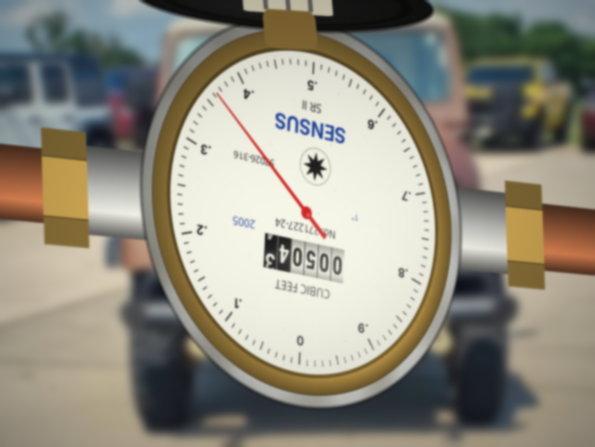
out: 5043.36,ft³
